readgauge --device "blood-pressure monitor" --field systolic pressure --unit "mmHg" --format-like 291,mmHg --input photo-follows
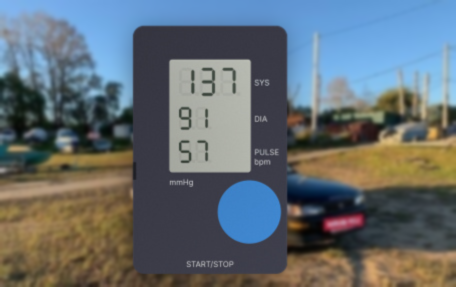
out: 137,mmHg
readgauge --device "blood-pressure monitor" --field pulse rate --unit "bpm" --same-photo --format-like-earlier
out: 57,bpm
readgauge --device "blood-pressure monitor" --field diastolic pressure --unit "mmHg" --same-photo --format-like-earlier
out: 91,mmHg
